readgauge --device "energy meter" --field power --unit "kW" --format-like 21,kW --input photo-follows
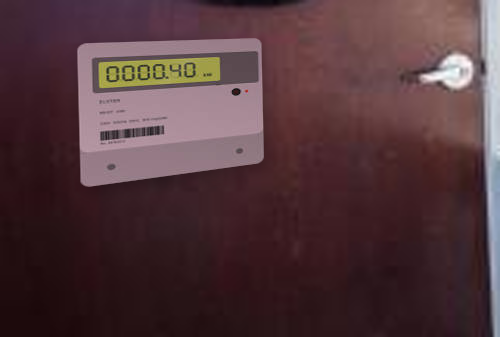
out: 0.40,kW
